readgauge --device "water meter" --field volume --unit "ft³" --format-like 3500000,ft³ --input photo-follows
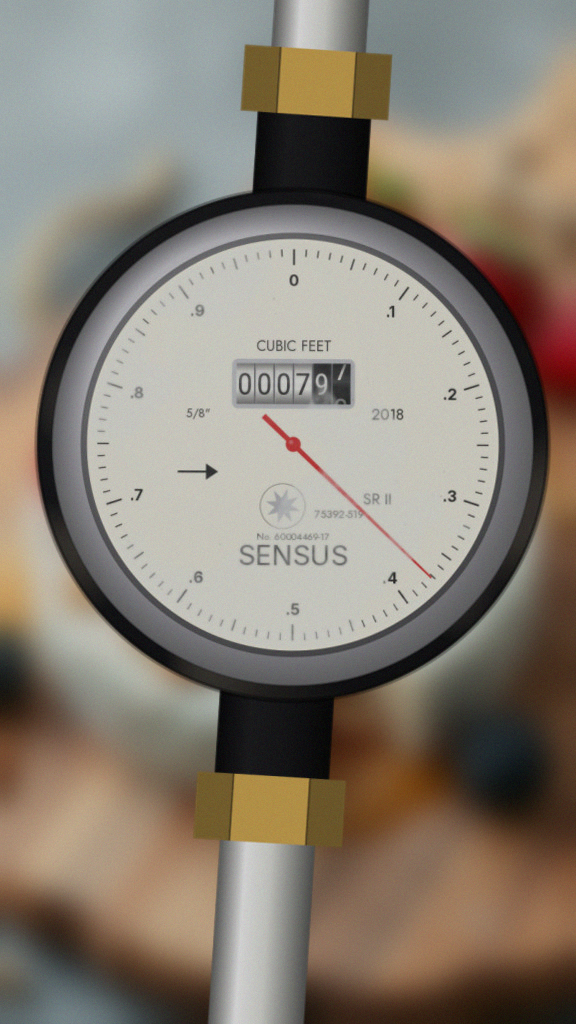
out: 797.37,ft³
